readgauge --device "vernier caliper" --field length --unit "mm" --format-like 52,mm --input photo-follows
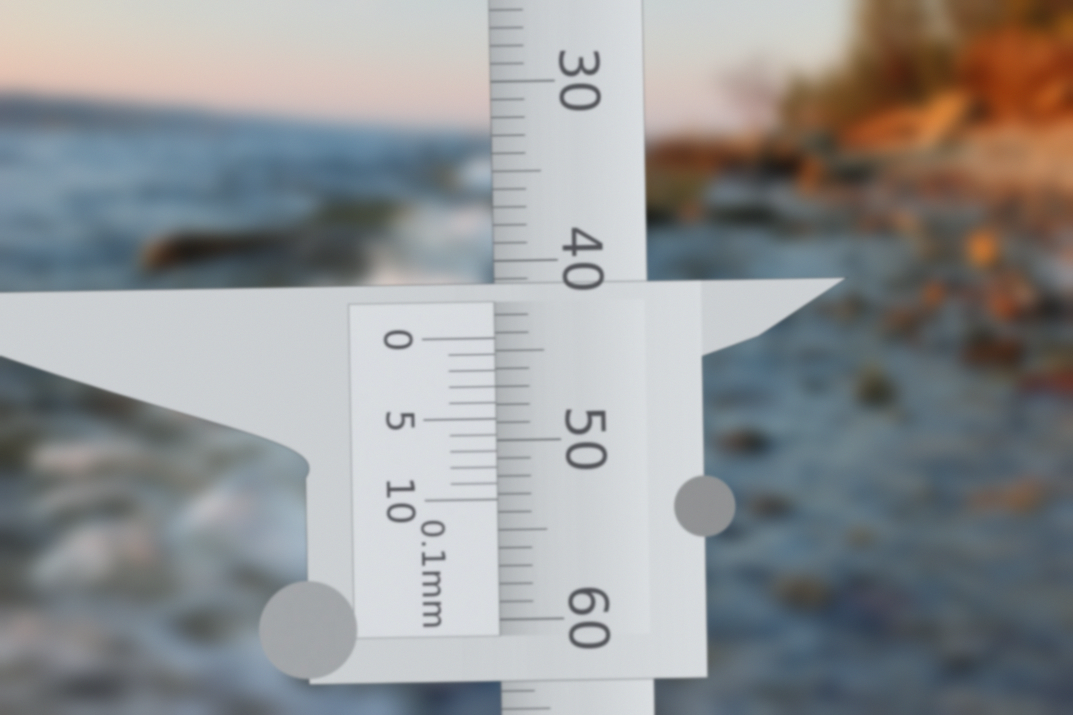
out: 44.3,mm
